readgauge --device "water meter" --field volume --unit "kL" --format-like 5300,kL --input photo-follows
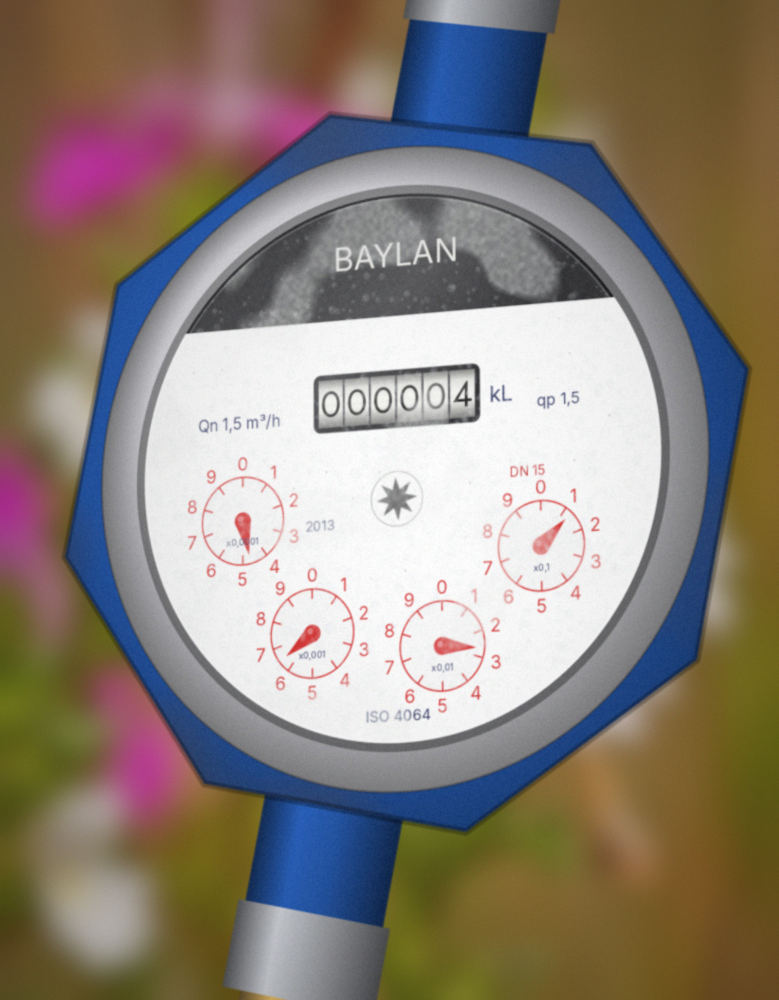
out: 4.1264,kL
